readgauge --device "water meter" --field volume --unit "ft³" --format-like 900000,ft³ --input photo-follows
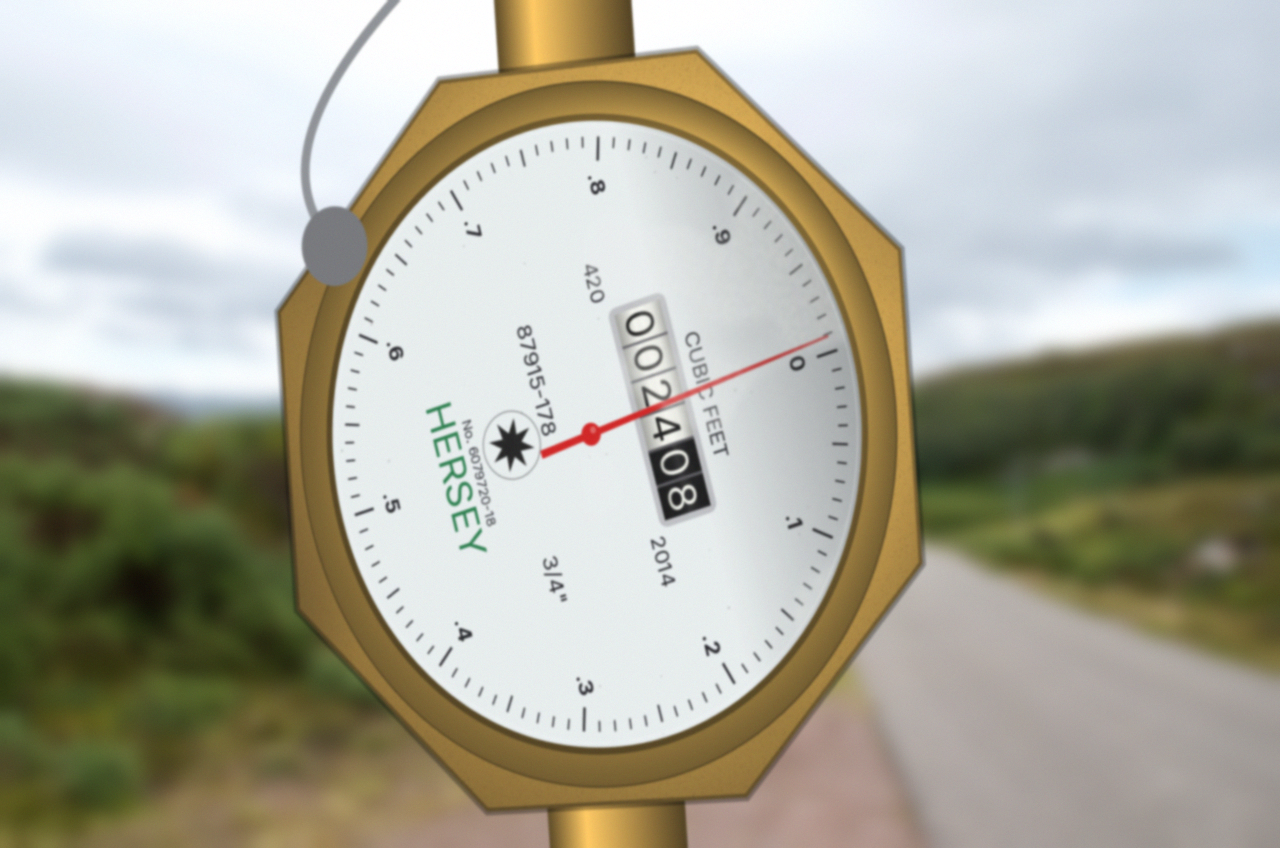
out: 2407.99,ft³
